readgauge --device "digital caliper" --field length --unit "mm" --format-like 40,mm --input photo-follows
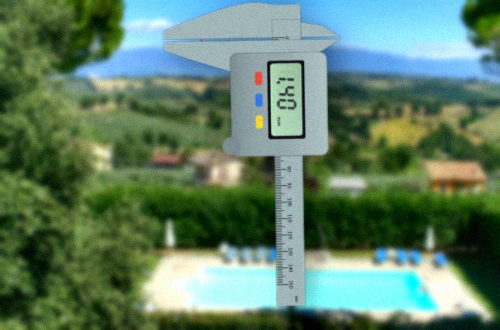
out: 1.40,mm
